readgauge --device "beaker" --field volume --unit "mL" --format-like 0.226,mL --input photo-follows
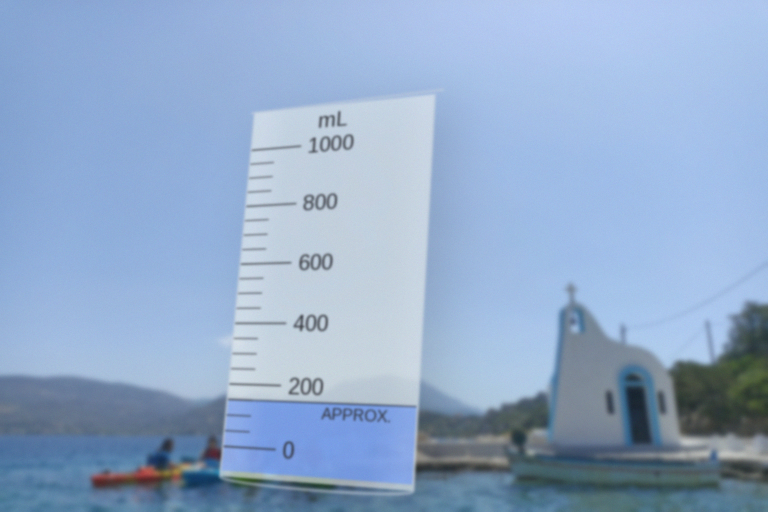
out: 150,mL
